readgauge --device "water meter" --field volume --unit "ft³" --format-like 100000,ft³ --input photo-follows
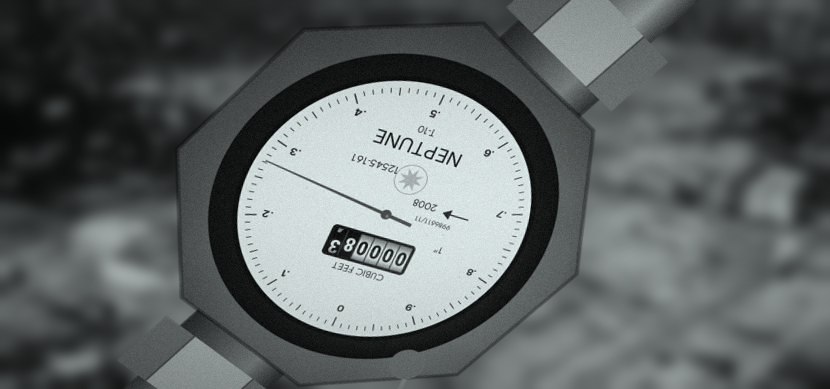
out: 83.27,ft³
